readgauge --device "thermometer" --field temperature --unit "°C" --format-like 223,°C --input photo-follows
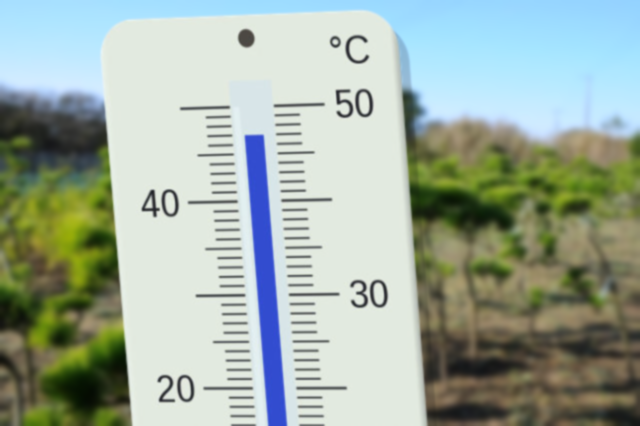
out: 47,°C
